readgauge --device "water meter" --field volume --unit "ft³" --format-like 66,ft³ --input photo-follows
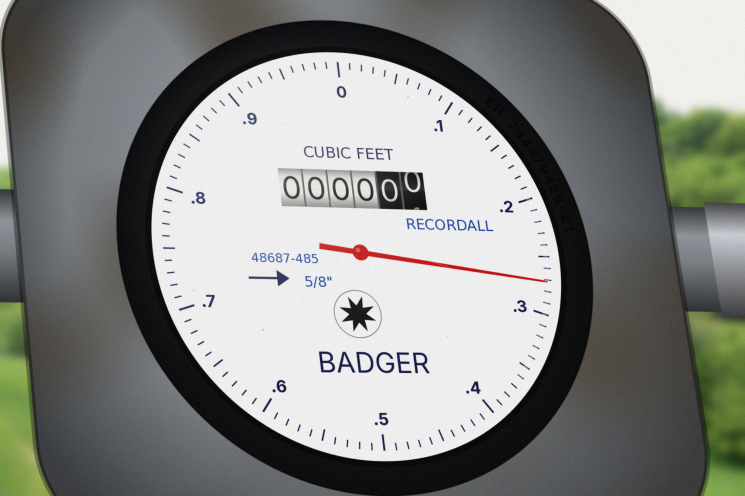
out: 0.27,ft³
